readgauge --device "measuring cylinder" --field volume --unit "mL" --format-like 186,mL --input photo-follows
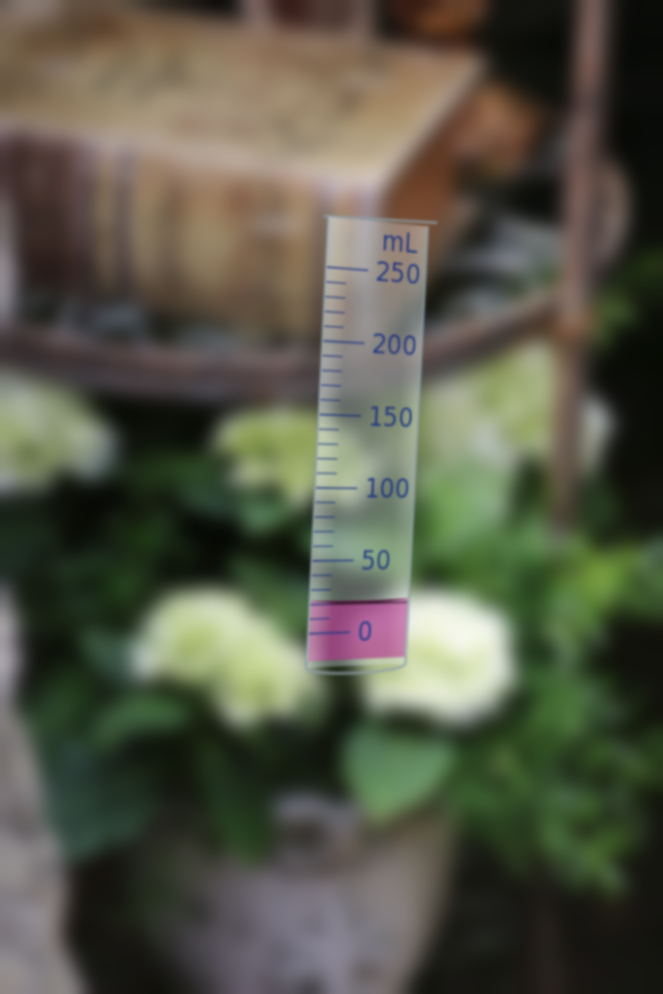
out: 20,mL
